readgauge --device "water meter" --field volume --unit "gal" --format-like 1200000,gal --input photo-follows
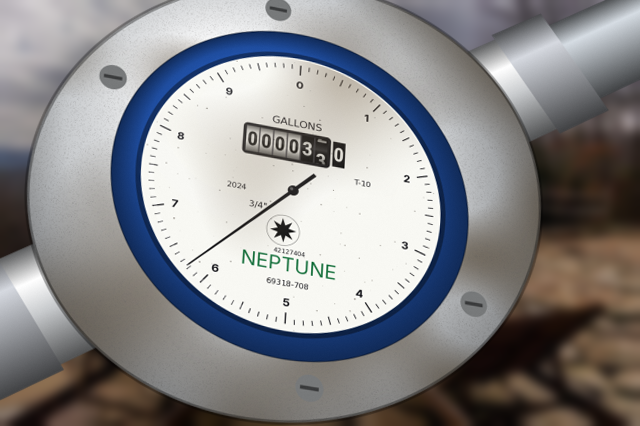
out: 326.2,gal
